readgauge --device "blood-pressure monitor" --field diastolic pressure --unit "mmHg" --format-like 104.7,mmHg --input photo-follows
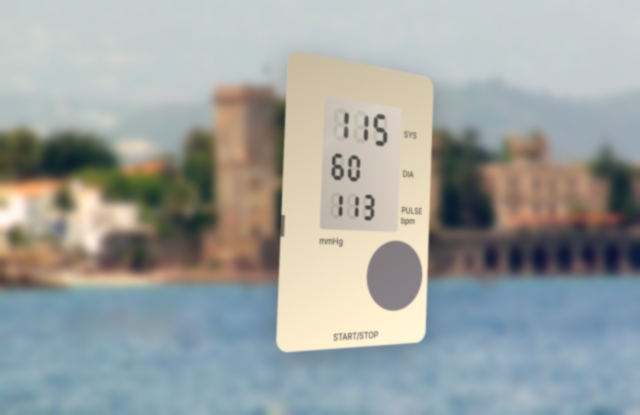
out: 60,mmHg
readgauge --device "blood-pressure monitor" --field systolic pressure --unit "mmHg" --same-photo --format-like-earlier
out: 115,mmHg
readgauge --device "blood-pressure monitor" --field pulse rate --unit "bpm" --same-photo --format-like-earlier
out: 113,bpm
